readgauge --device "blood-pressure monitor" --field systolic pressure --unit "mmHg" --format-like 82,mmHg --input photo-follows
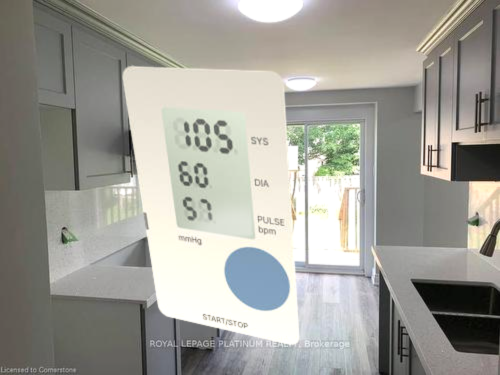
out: 105,mmHg
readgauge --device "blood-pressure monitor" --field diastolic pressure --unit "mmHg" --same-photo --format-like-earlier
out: 60,mmHg
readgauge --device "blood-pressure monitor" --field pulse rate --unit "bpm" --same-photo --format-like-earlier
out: 57,bpm
